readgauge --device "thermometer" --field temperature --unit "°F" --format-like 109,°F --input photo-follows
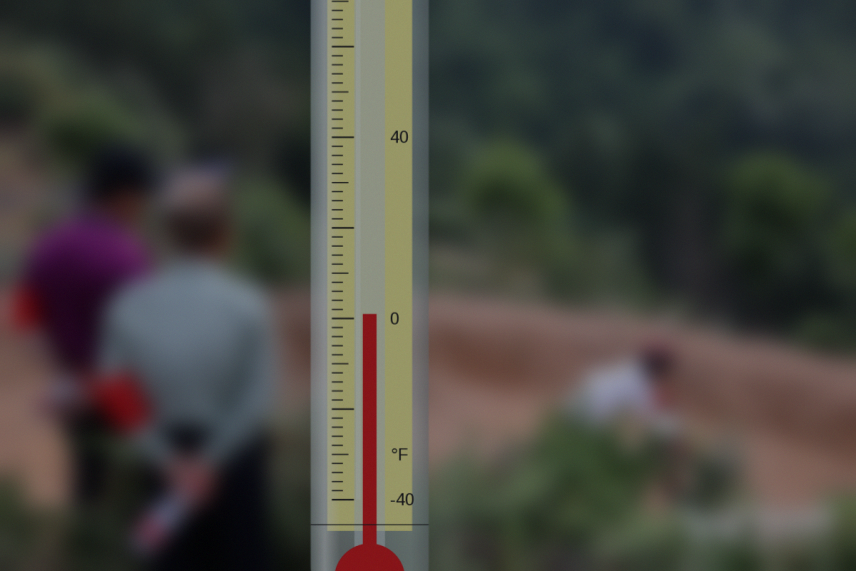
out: 1,°F
